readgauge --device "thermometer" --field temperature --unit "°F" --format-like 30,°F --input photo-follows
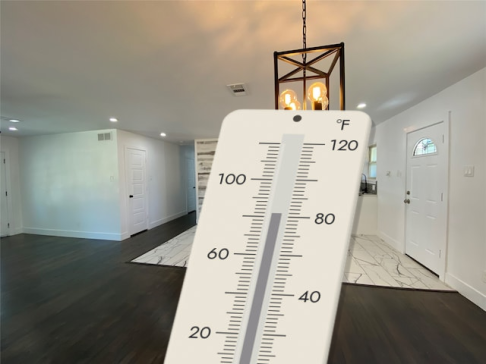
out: 82,°F
